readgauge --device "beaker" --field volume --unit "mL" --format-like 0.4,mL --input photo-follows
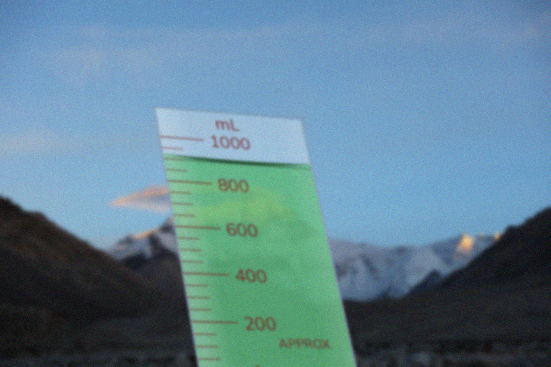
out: 900,mL
